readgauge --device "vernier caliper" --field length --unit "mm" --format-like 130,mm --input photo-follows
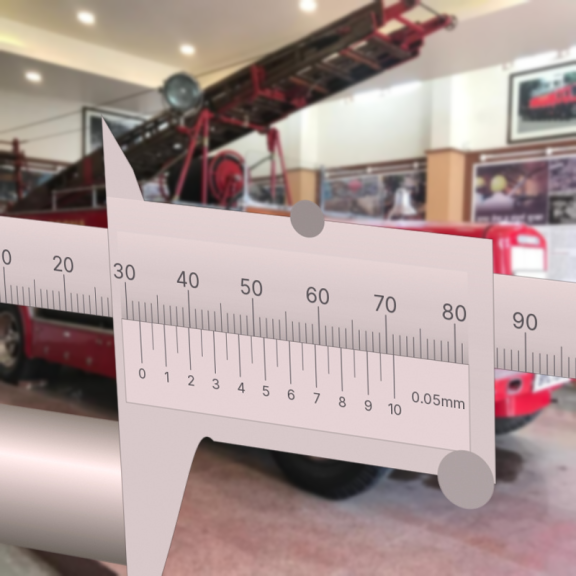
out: 32.0,mm
